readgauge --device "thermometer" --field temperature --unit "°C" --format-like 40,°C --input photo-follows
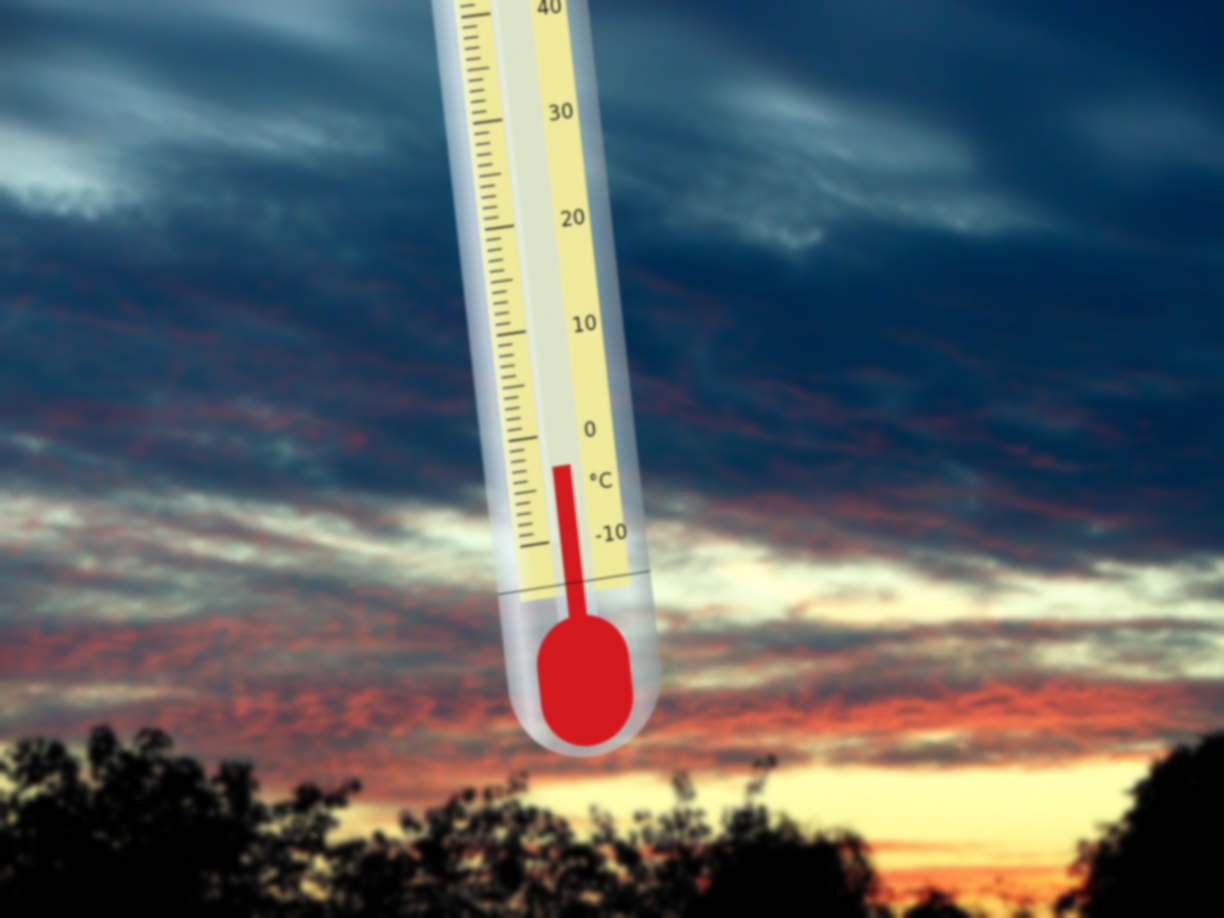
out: -3,°C
